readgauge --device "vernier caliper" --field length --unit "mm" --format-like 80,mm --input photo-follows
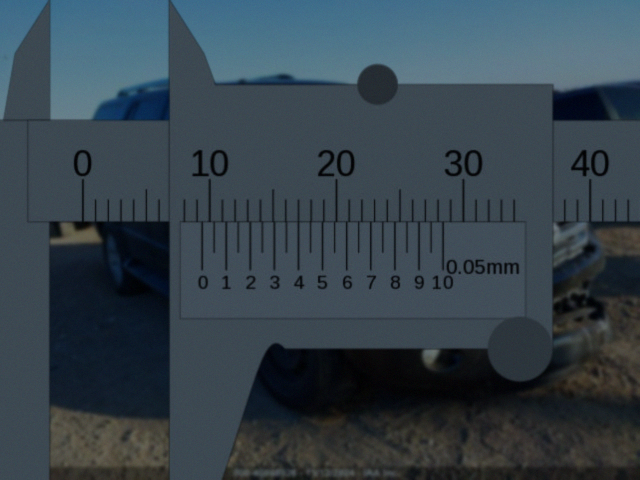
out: 9.4,mm
